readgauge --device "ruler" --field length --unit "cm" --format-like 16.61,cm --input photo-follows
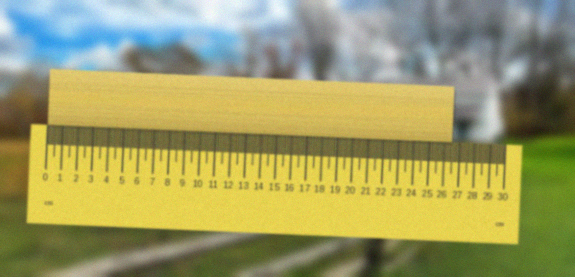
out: 26.5,cm
